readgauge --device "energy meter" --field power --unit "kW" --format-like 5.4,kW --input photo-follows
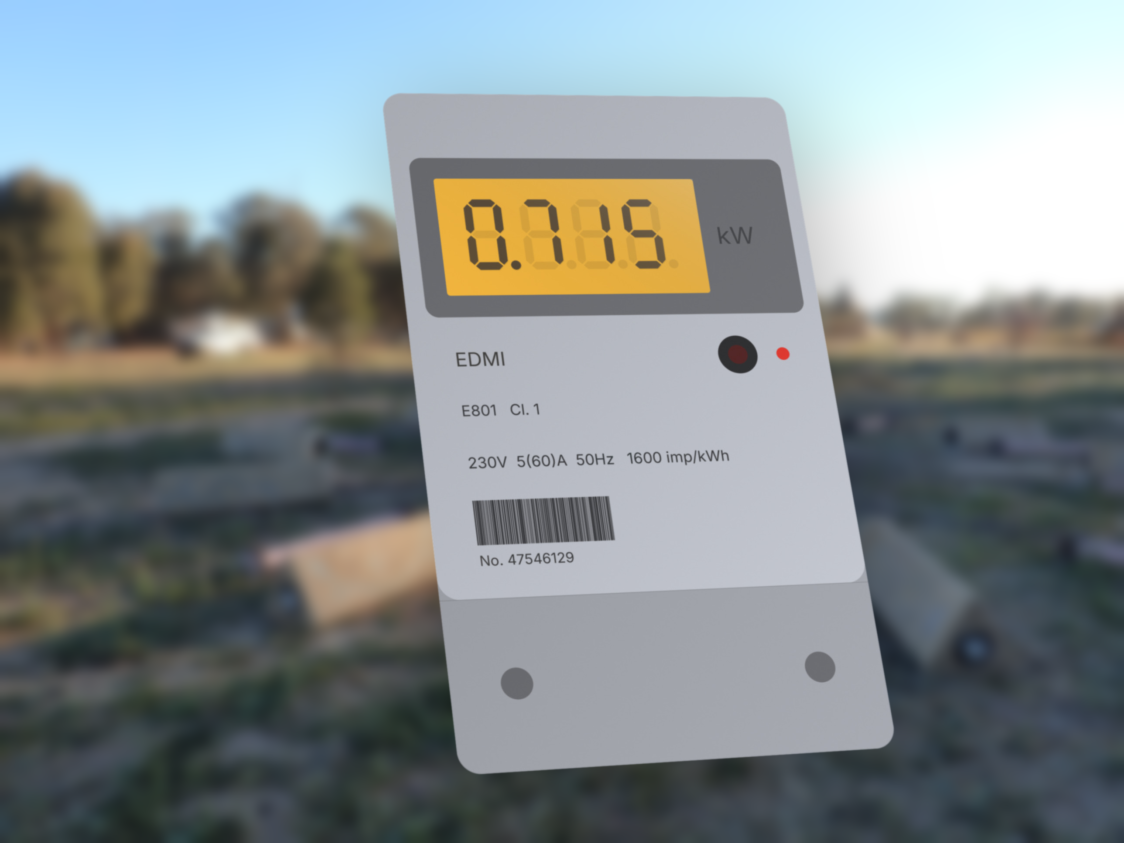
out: 0.715,kW
